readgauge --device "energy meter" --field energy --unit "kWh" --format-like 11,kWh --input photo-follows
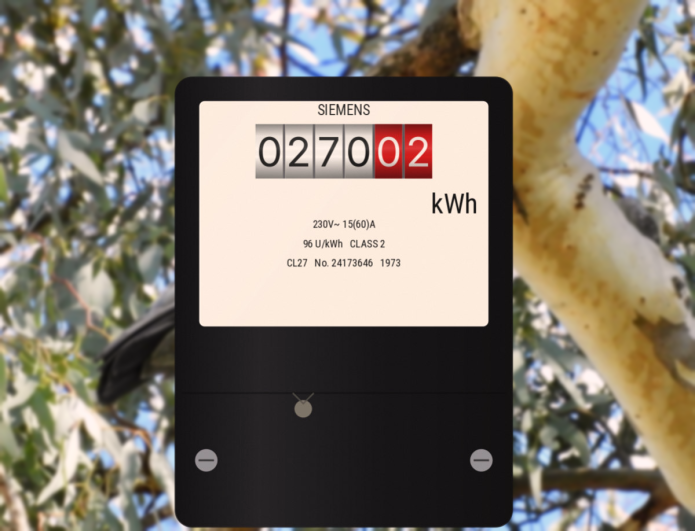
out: 270.02,kWh
